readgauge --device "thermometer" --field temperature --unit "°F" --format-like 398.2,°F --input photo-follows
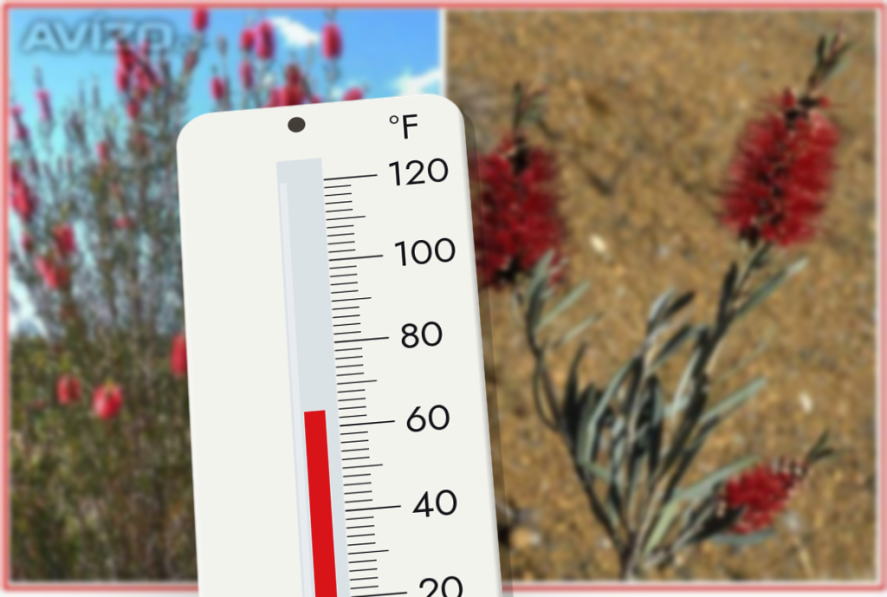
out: 64,°F
